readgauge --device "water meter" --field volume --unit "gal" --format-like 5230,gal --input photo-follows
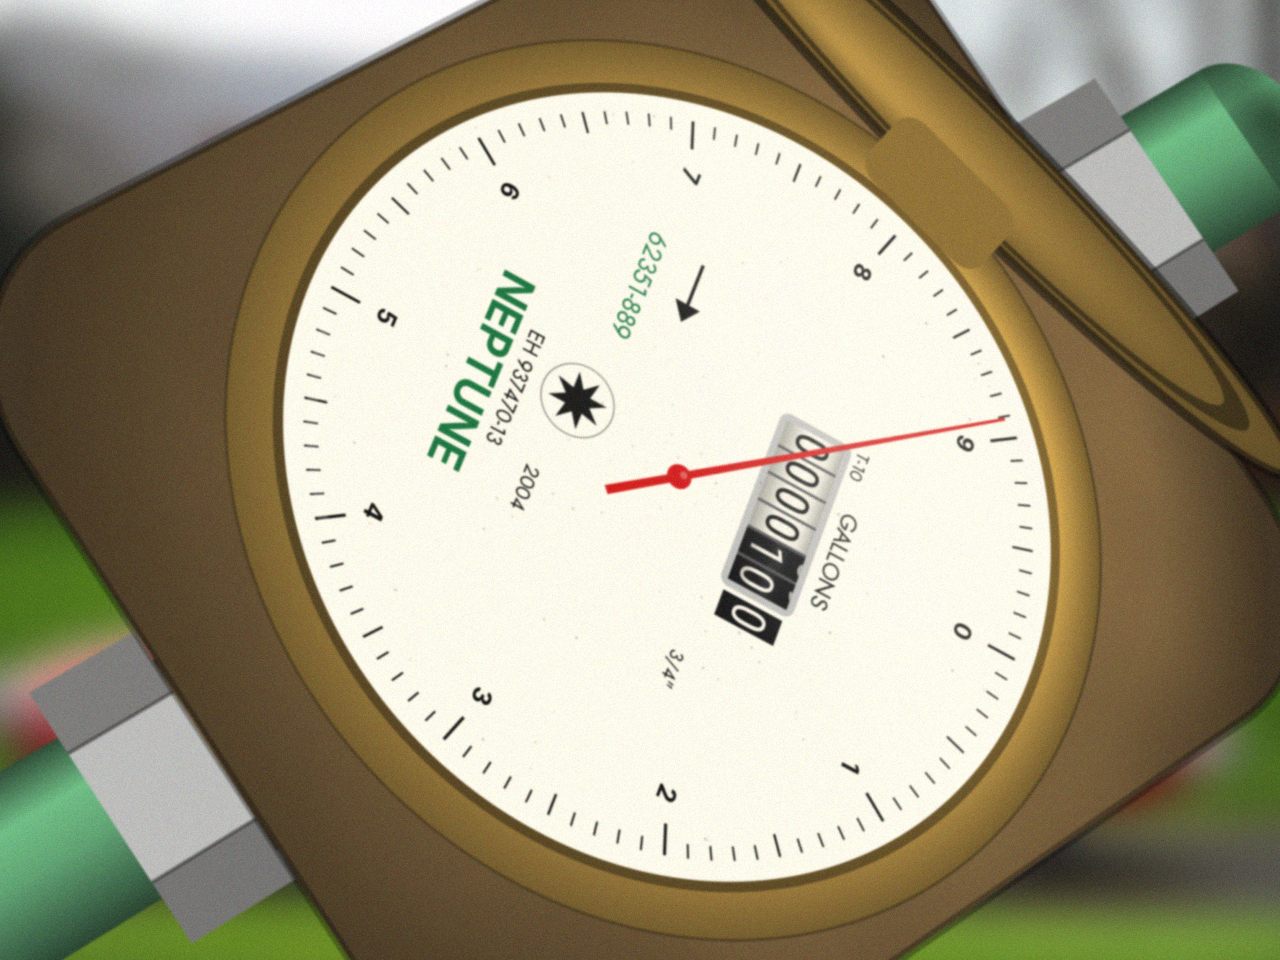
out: 98.9,gal
